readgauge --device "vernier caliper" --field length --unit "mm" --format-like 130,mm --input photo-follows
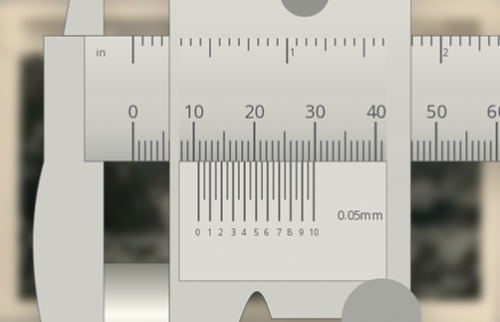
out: 10.8,mm
